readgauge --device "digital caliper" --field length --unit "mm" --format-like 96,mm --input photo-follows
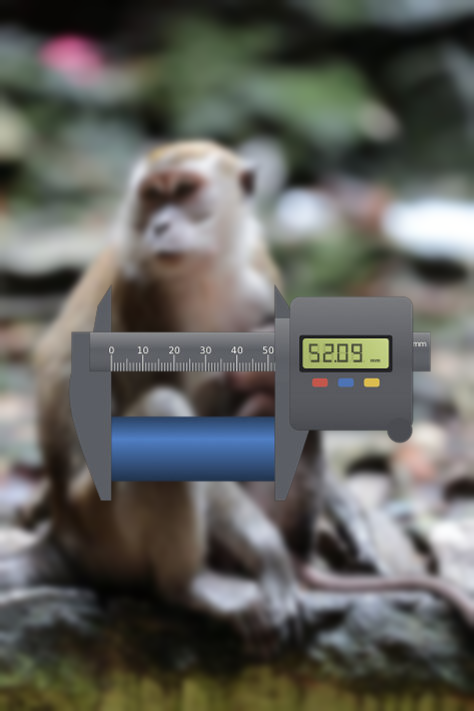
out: 52.09,mm
